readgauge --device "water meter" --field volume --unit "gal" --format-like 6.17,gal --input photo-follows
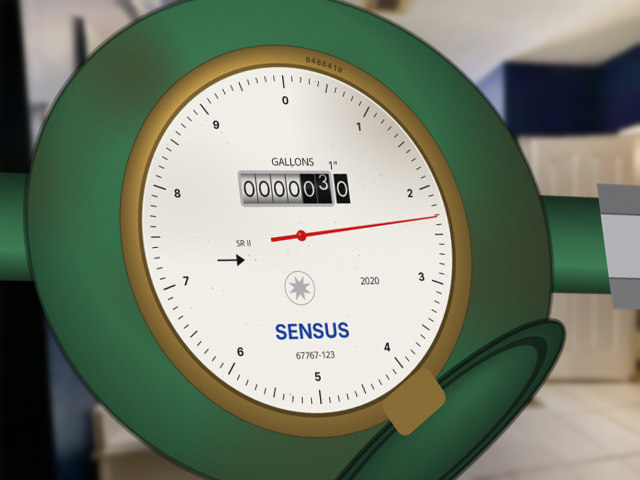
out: 32.3,gal
